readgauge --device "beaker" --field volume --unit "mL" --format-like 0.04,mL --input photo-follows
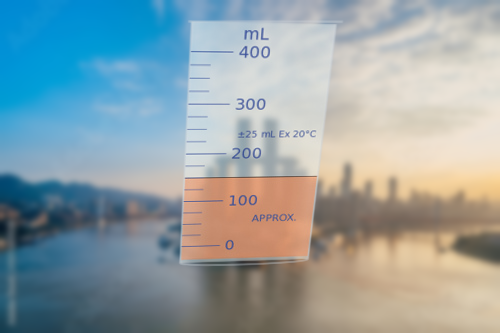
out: 150,mL
